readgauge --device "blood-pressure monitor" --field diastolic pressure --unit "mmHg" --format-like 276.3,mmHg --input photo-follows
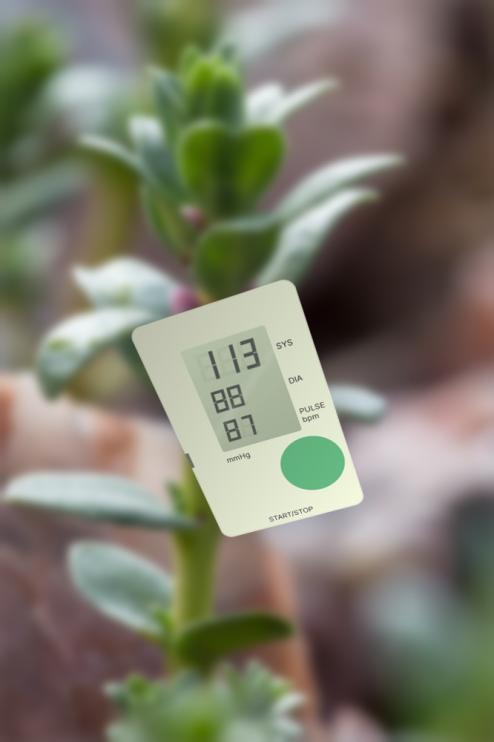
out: 88,mmHg
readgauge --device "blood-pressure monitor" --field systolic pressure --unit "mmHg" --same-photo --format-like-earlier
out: 113,mmHg
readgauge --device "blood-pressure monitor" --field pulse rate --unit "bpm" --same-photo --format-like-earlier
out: 87,bpm
